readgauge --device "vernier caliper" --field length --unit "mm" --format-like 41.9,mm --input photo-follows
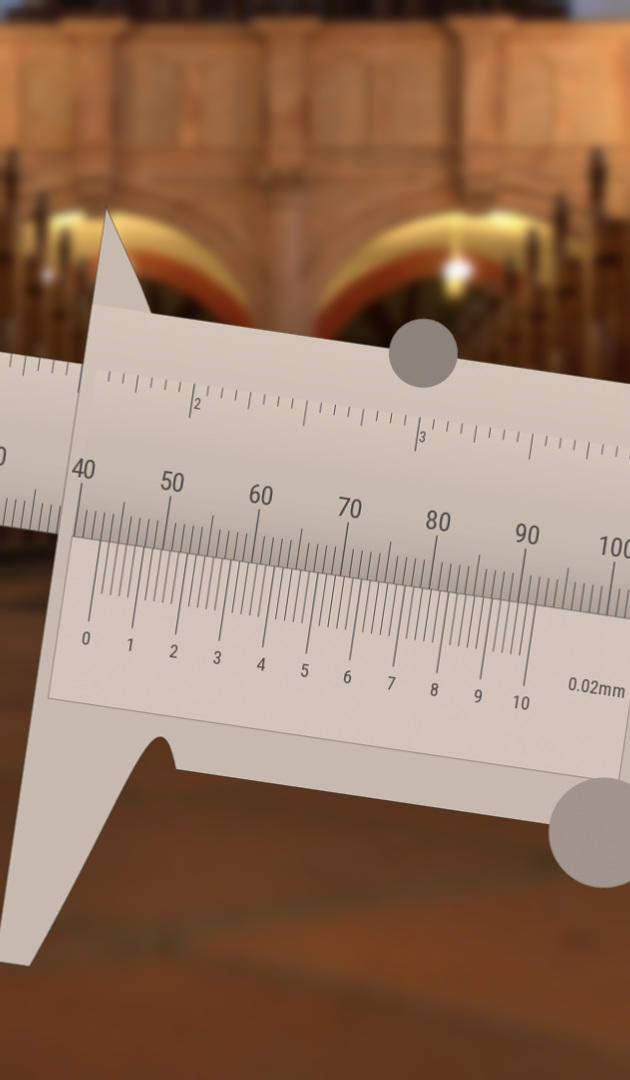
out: 43.0,mm
